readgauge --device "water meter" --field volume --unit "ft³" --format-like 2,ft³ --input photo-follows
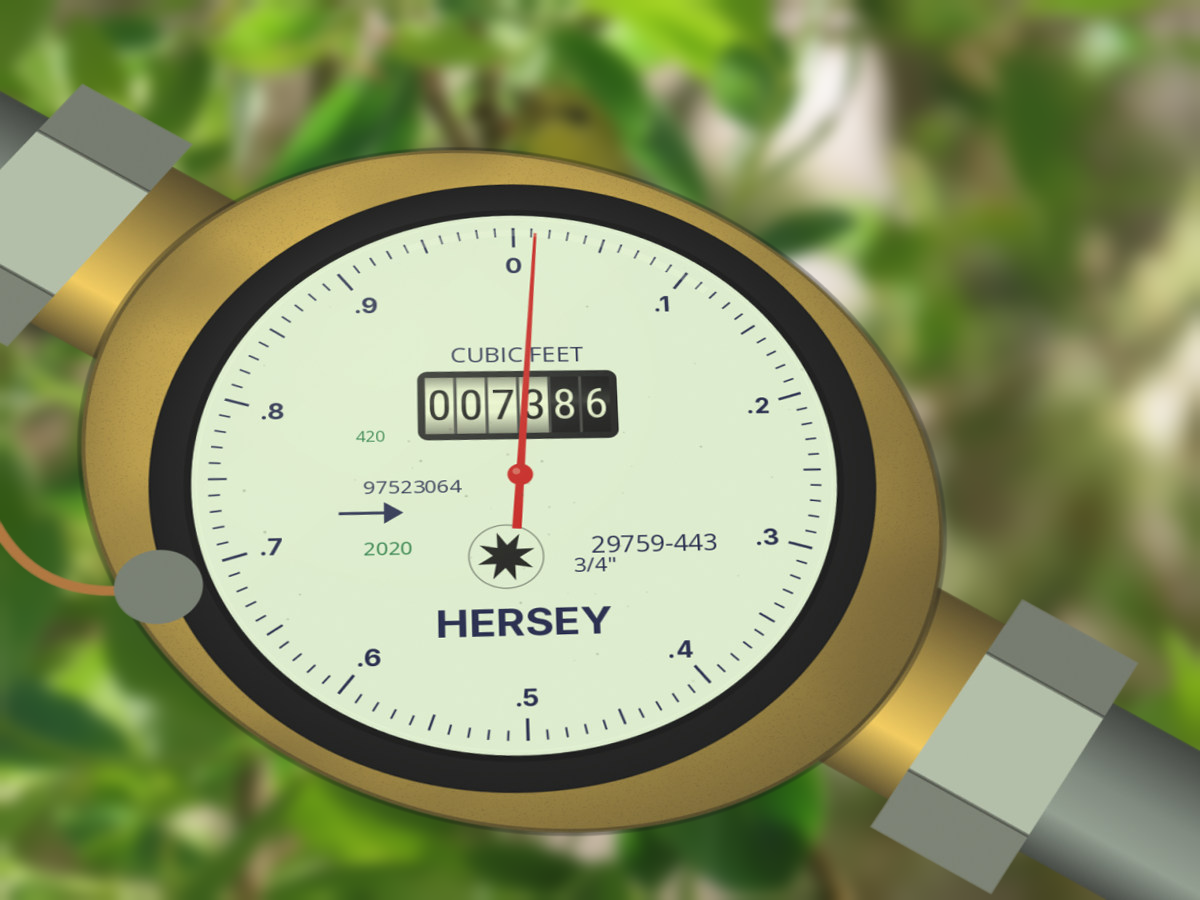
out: 7386.01,ft³
